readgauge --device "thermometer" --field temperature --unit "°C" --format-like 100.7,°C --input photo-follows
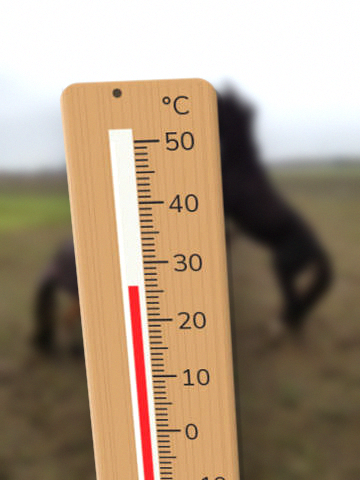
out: 26,°C
